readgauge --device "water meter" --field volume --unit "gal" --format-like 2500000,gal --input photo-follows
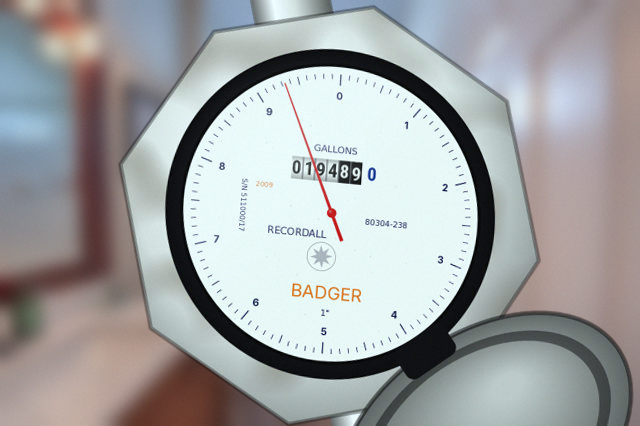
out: 194889.3,gal
